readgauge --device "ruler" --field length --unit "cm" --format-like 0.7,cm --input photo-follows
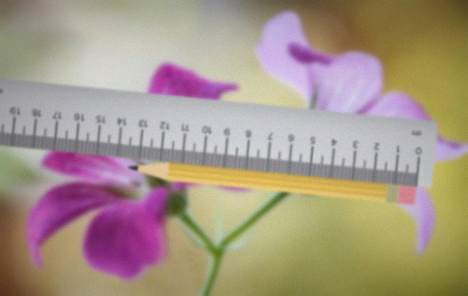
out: 13.5,cm
